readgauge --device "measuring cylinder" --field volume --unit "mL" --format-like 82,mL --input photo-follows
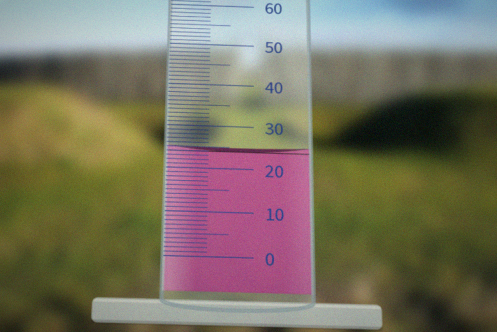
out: 24,mL
